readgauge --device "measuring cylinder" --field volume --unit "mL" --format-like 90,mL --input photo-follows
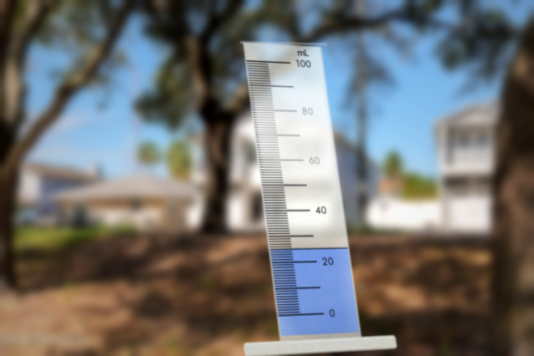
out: 25,mL
